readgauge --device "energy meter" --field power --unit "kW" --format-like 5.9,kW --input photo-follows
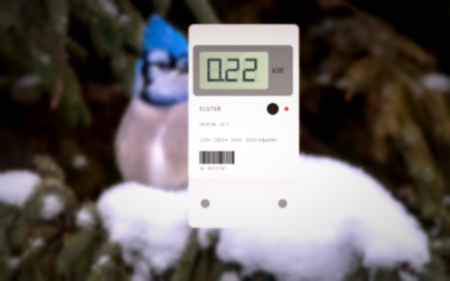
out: 0.22,kW
